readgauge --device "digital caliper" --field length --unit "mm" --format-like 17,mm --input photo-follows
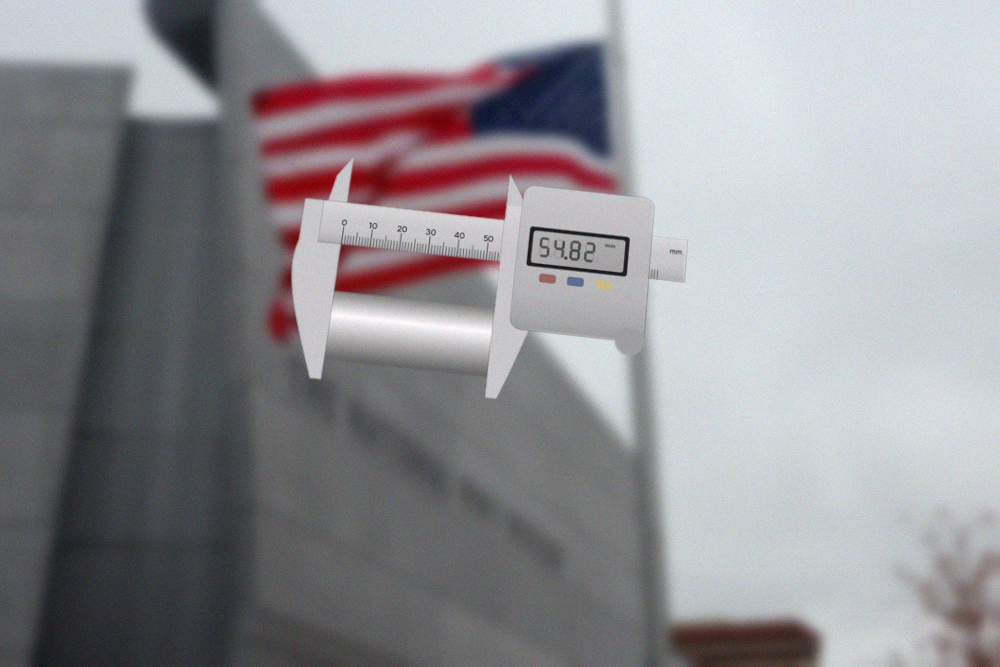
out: 54.82,mm
